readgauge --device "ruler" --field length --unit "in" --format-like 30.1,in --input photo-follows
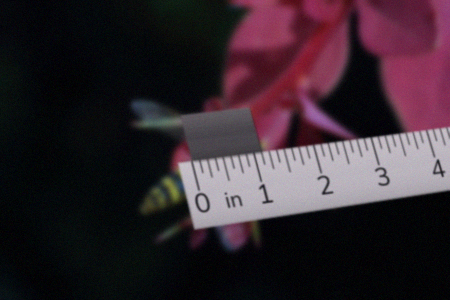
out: 1.125,in
